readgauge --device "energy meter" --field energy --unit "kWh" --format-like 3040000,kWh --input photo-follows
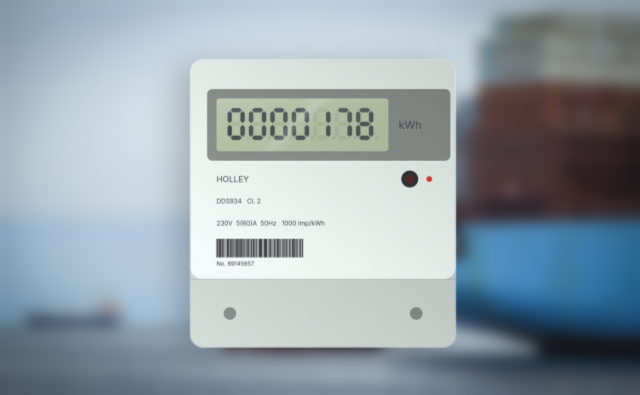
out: 178,kWh
